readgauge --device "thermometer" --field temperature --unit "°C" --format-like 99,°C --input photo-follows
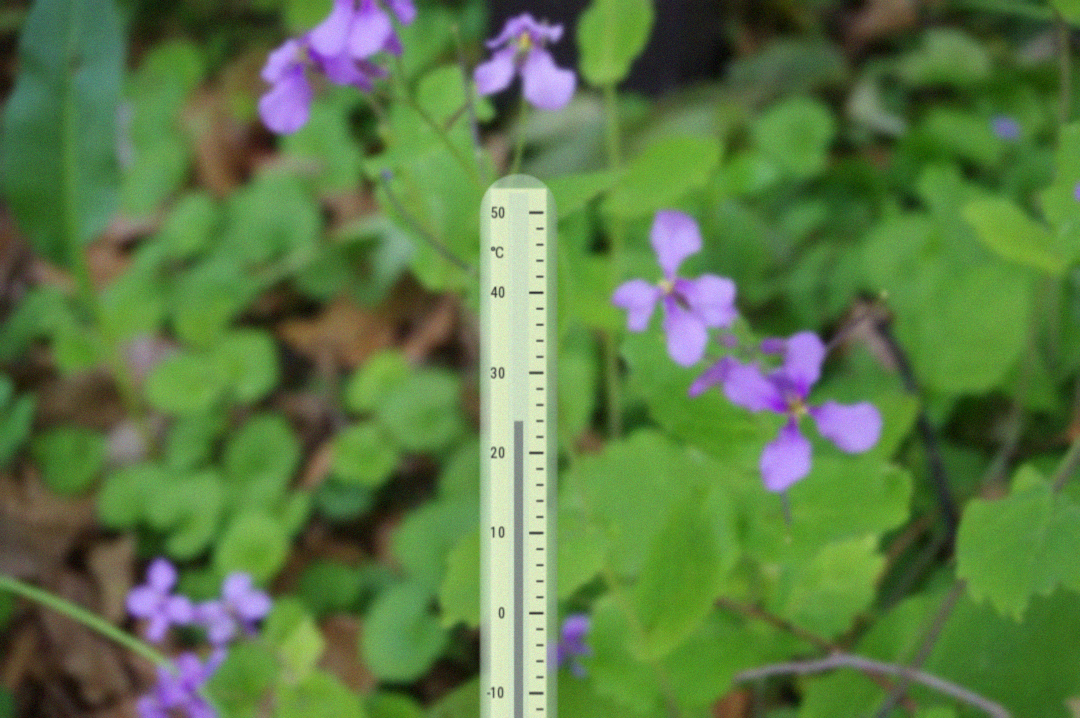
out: 24,°C
